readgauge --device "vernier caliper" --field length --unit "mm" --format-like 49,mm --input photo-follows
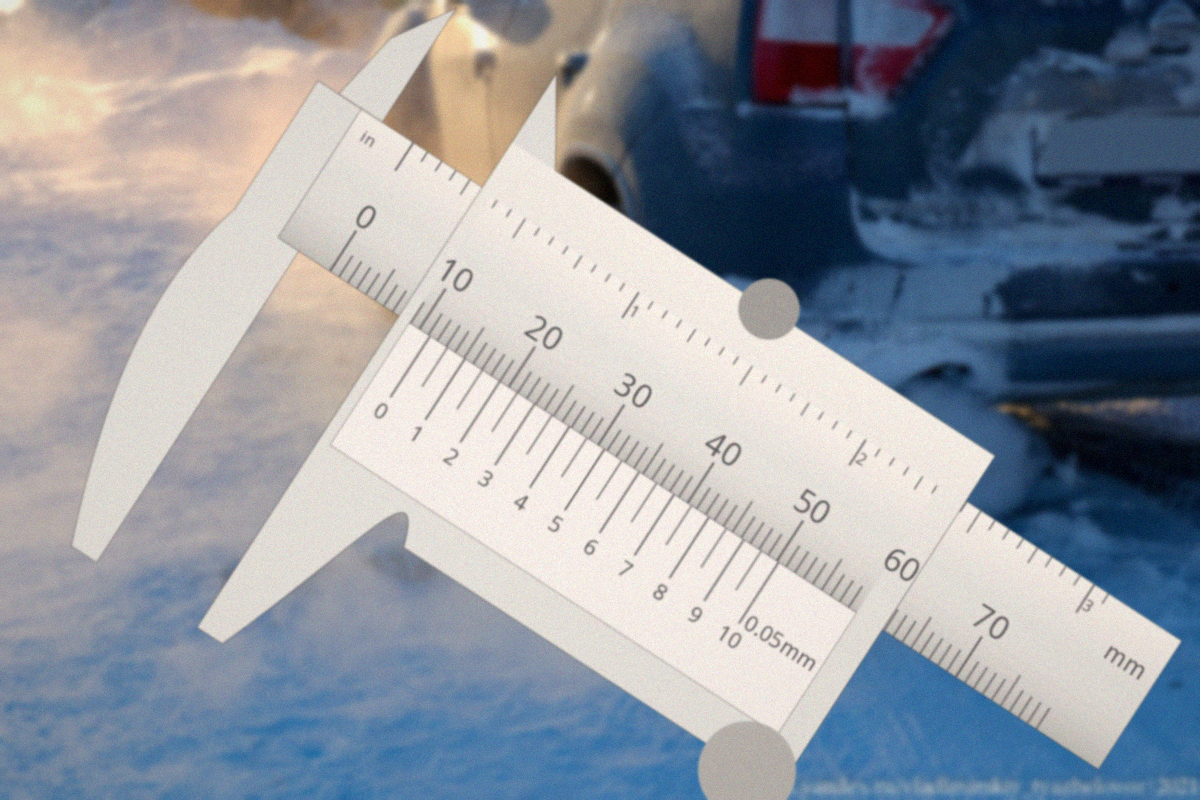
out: 11.2,mm
